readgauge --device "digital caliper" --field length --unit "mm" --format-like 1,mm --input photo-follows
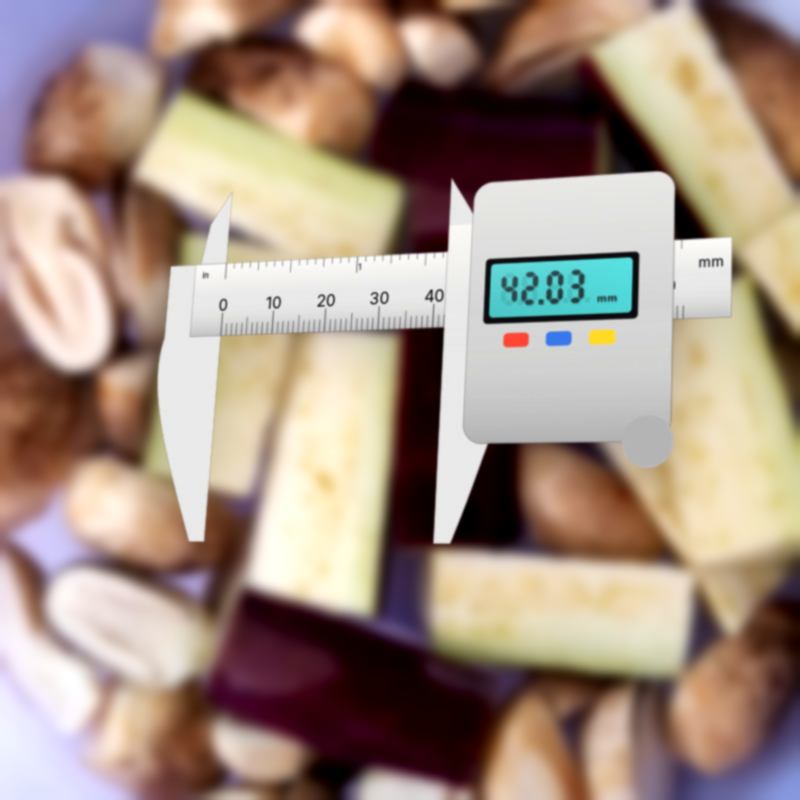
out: 42.03,mm
